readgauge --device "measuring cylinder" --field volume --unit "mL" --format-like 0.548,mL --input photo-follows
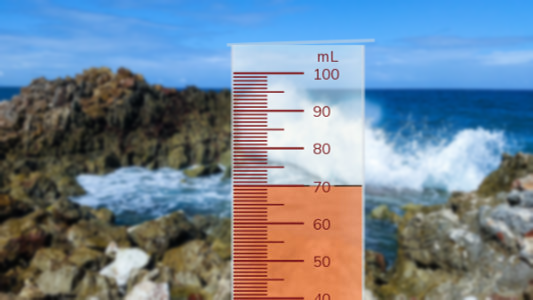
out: 70,mL
